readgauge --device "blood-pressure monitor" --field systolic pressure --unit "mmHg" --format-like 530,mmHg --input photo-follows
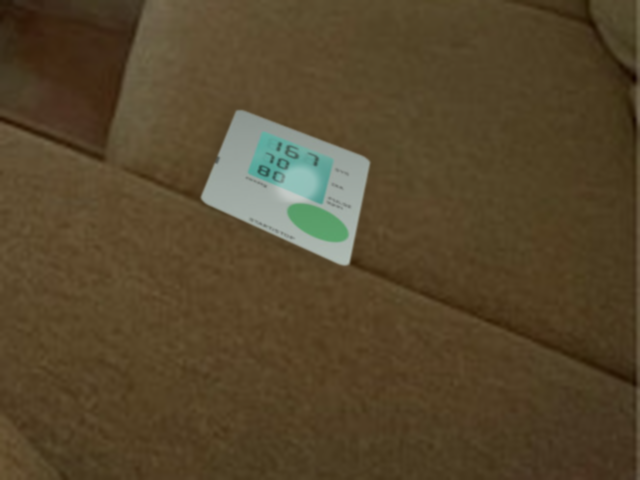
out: 167,mmHg
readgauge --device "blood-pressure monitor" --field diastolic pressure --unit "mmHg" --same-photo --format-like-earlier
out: 70,mmHg
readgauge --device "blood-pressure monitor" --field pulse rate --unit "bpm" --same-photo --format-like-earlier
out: 80,bpm
